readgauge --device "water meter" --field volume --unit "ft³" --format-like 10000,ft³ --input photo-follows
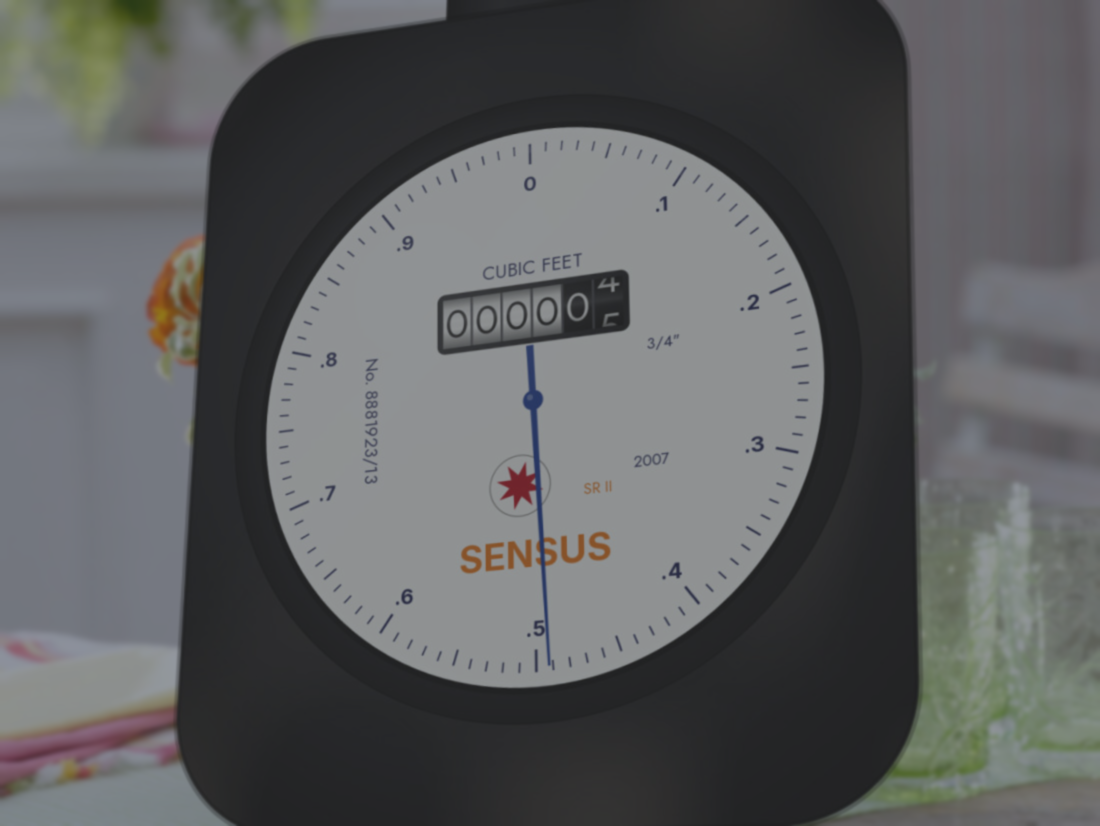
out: 4.49,ft³
